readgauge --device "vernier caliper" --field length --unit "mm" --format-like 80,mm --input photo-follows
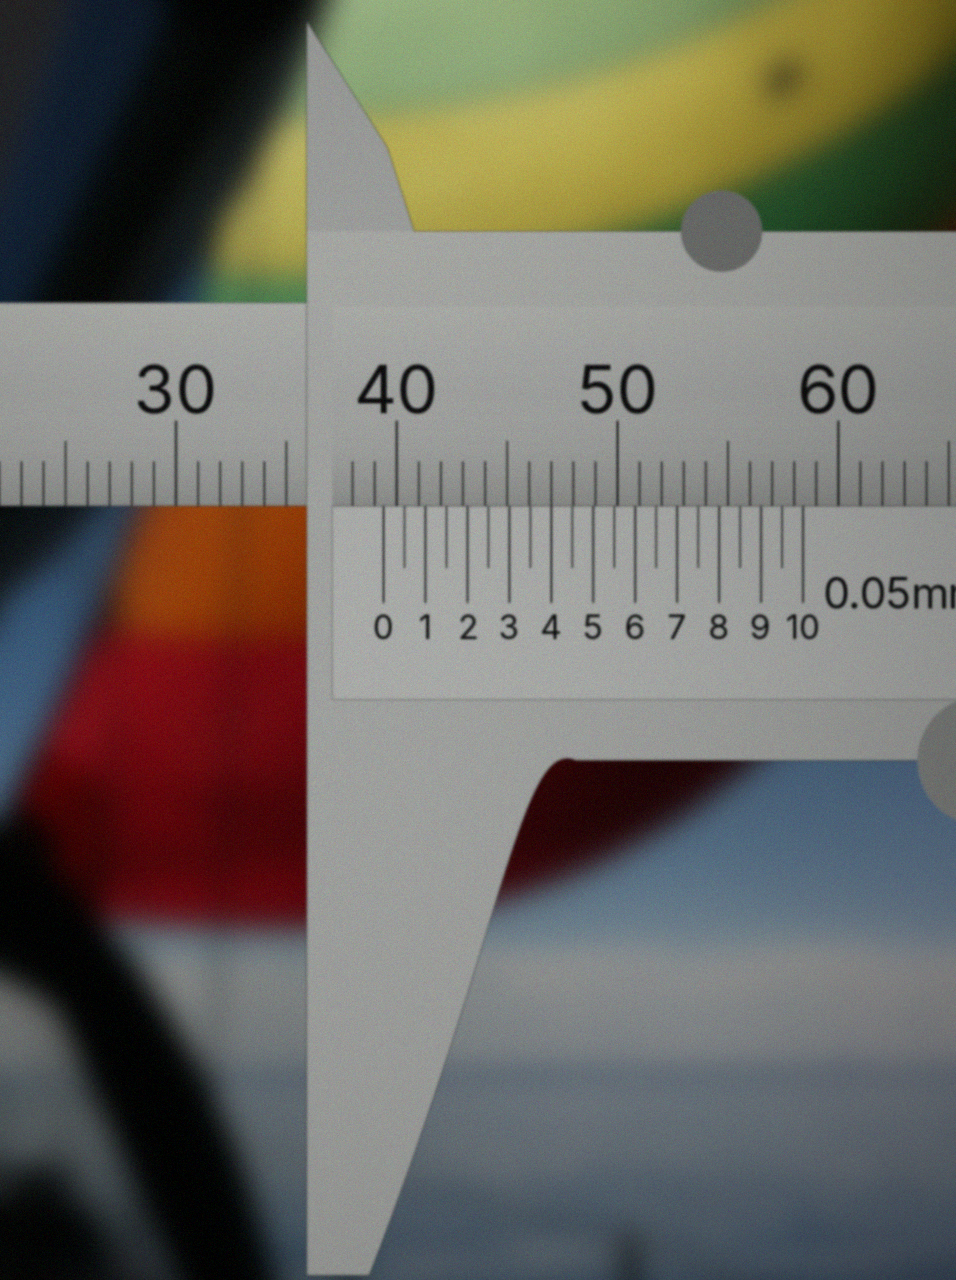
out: 39.4,mm
